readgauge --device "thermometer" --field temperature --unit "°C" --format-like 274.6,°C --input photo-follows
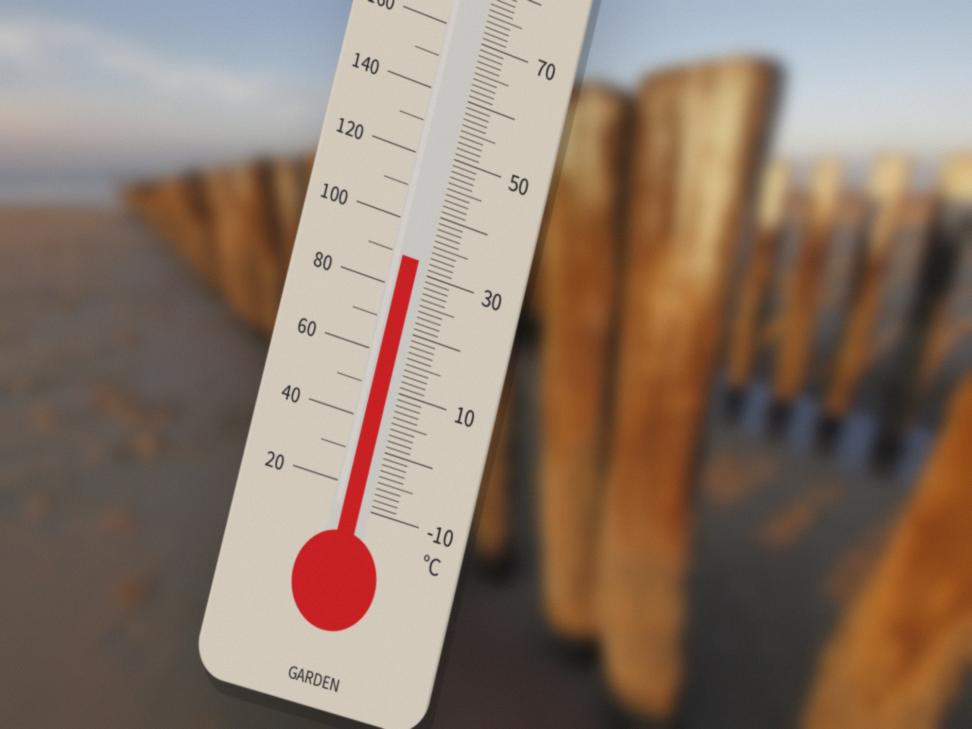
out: 32,°C
